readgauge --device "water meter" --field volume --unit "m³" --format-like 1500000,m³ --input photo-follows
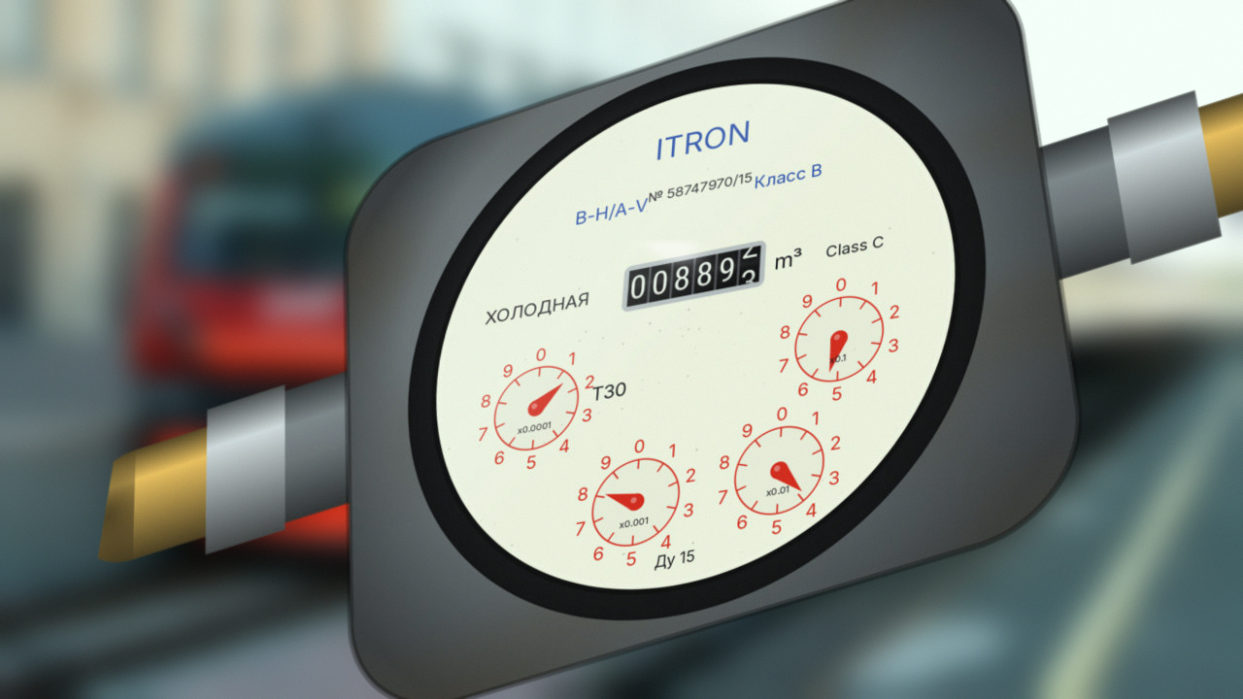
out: 8892.5381,m³
